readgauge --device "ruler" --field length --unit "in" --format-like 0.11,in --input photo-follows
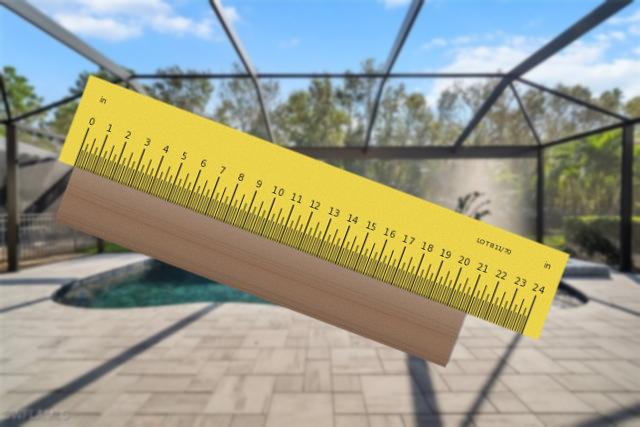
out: 21,in
